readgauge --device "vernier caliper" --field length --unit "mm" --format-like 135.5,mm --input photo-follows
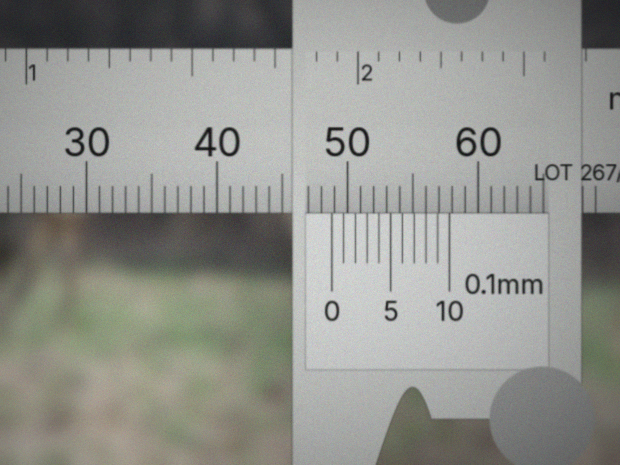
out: 48.8,mm
